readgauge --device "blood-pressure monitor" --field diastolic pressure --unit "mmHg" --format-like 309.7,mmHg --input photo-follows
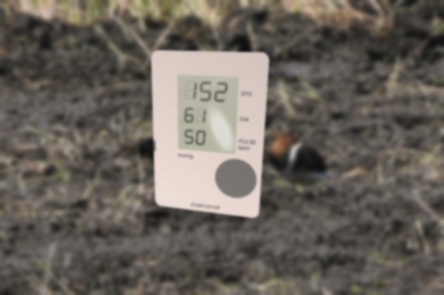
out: 61,mmHg
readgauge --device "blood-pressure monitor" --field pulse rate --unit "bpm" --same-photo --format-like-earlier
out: 50,bpm
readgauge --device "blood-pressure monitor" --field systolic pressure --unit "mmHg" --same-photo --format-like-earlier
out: 152,mmHg
